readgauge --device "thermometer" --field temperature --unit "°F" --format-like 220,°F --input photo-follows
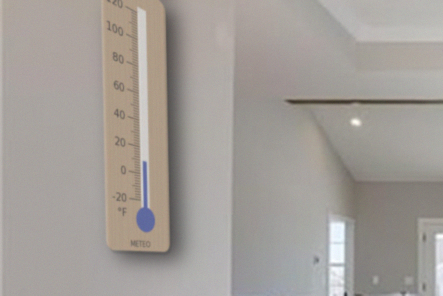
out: 10,°F
